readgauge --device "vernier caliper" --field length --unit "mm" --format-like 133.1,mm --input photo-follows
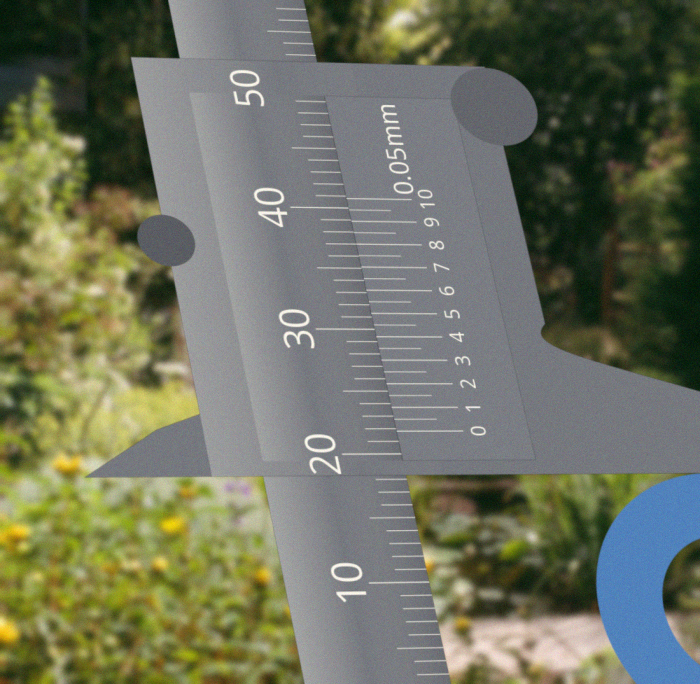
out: 21.8,mm
